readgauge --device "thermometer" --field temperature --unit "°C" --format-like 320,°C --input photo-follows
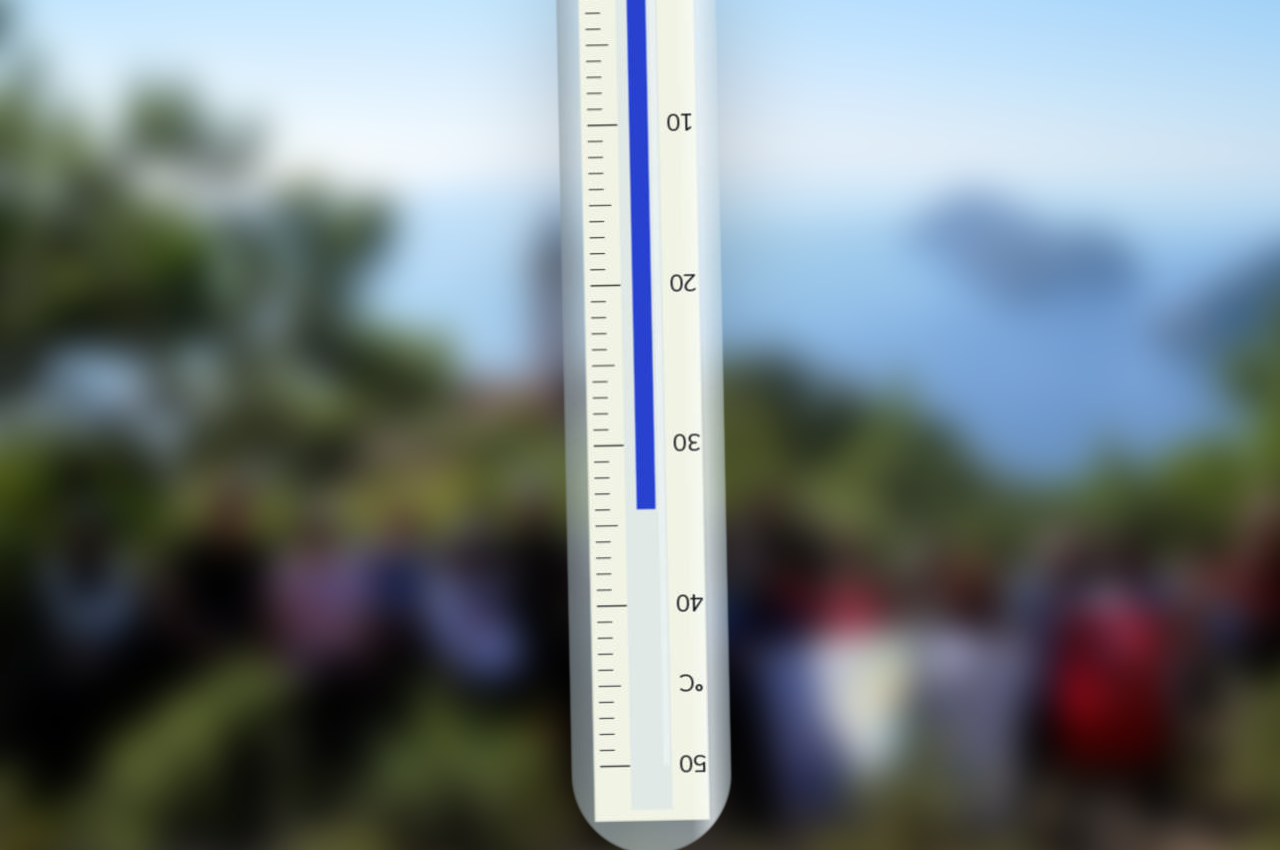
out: 34,°C
